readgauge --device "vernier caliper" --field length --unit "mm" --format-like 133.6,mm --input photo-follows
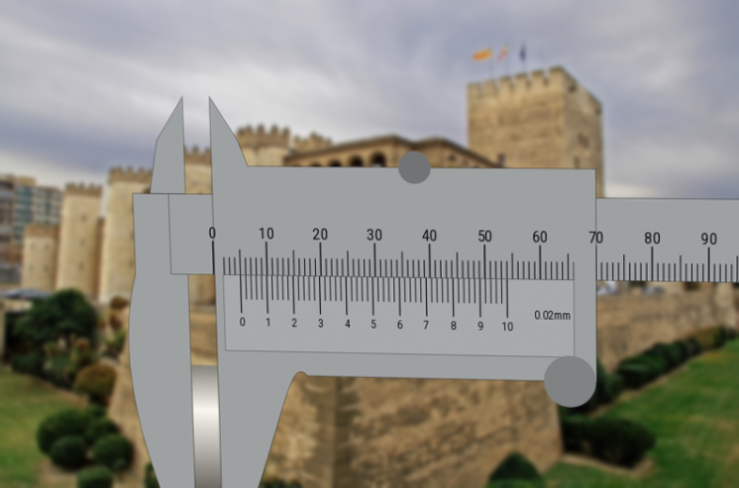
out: 5.0,mm
